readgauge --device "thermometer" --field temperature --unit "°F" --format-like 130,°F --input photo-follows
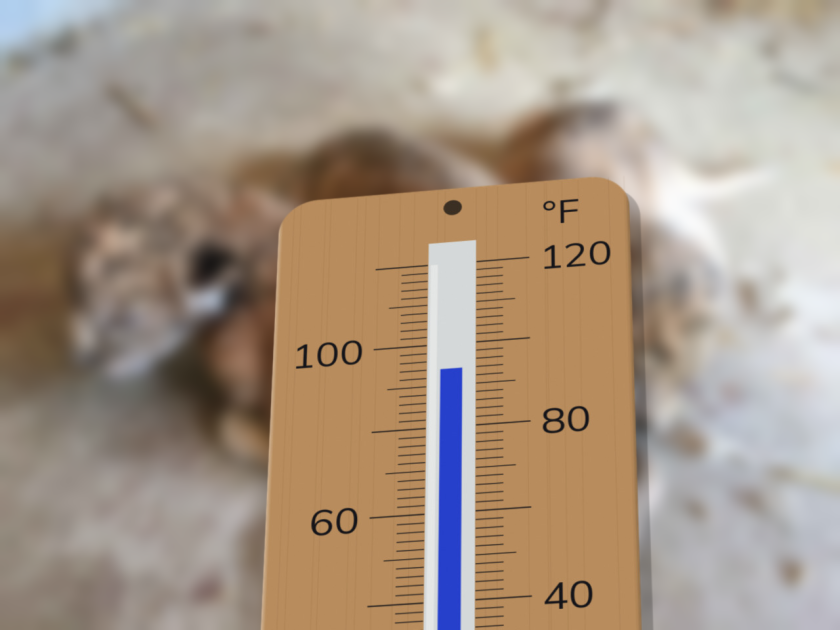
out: 94,°F
